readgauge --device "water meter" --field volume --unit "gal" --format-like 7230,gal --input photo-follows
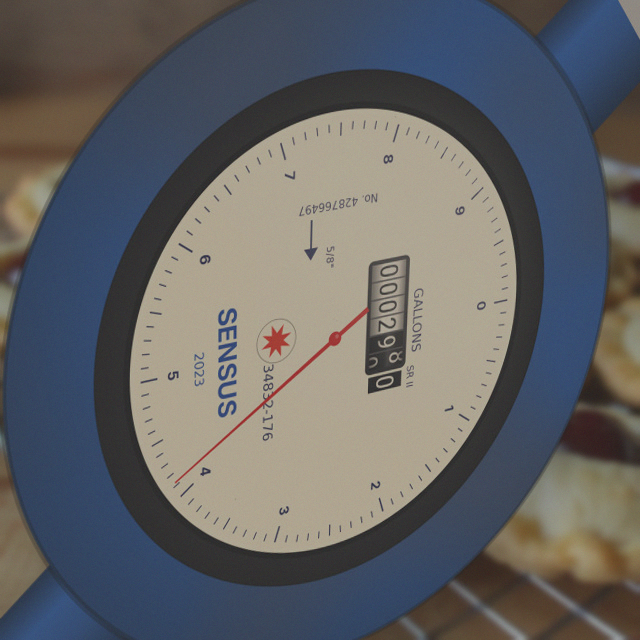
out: 2984.1,gal
